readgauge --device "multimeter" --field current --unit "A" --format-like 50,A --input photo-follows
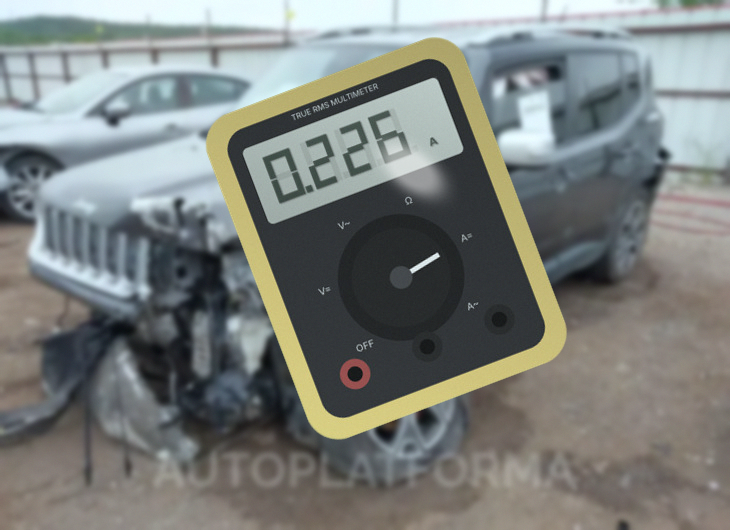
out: 0.226,A
